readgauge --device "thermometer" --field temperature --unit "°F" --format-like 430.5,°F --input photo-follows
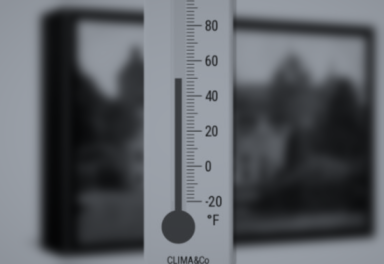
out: 50,°F
